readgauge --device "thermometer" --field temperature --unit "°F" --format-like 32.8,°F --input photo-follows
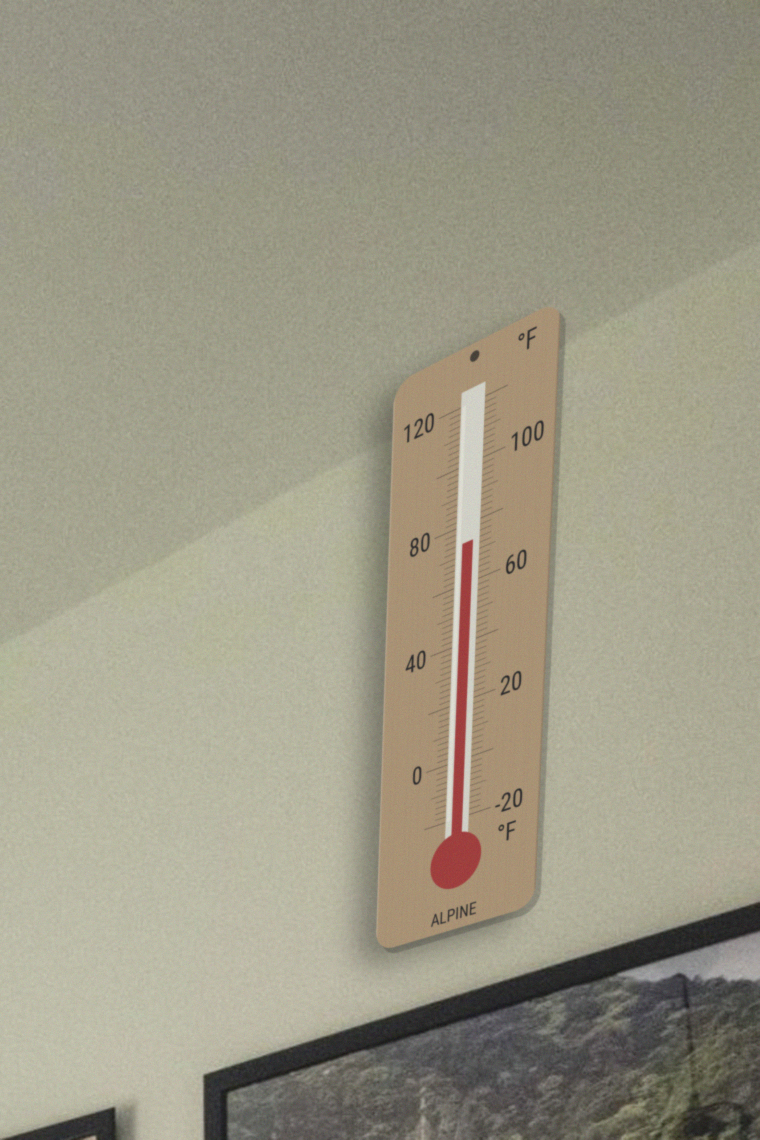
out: 74,°F
